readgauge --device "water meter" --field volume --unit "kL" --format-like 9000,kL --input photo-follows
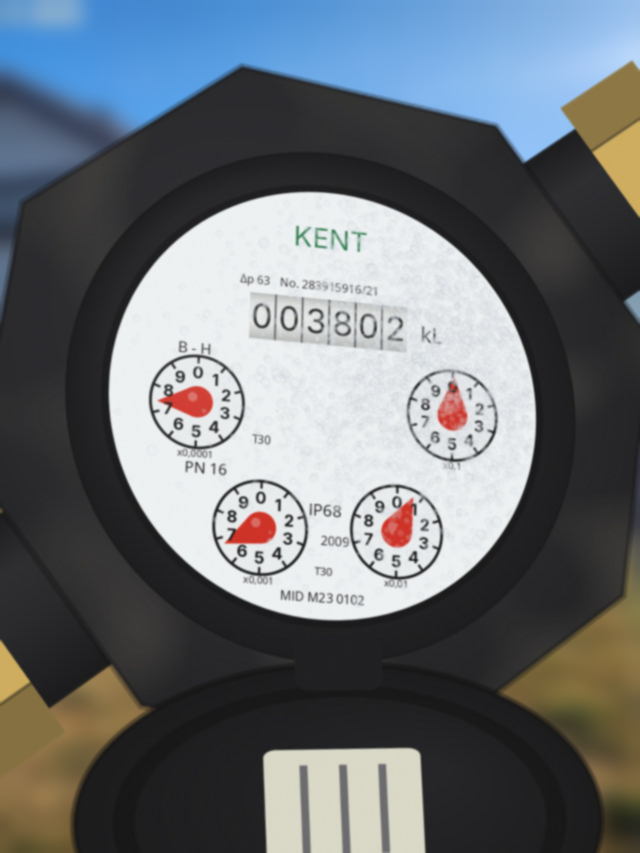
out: 3802.0067,kL
